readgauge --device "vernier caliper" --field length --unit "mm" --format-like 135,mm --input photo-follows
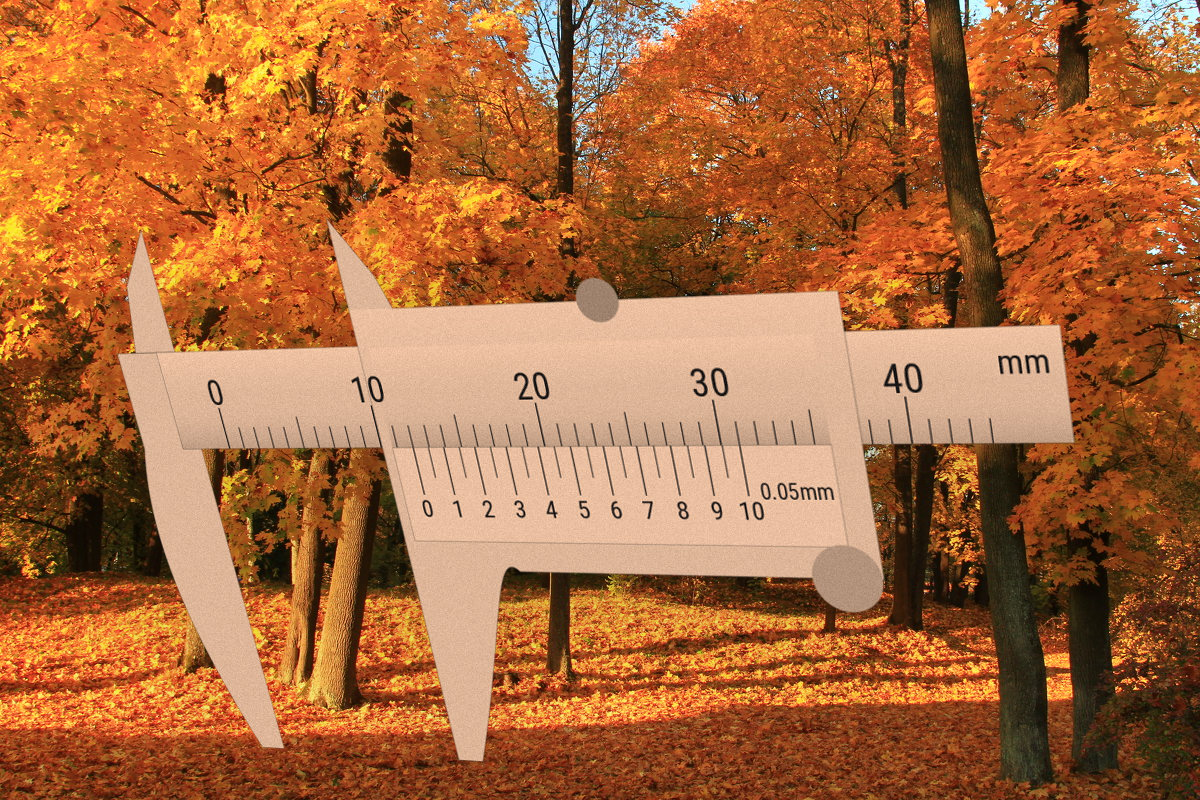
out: 12.0,mm
